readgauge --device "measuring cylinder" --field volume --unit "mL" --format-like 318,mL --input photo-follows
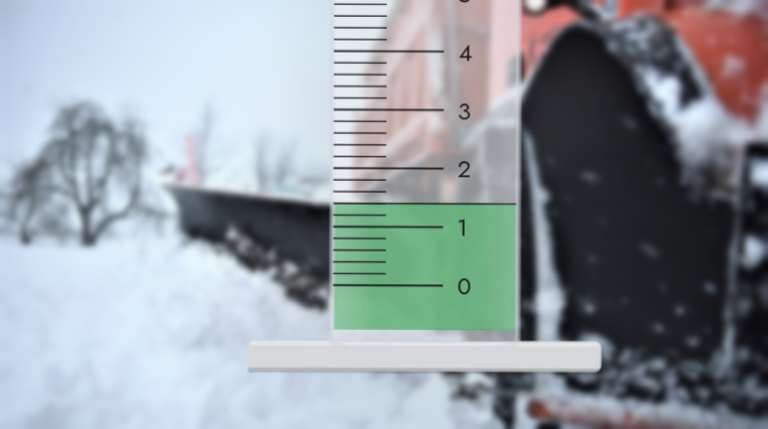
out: 1.4,mL
